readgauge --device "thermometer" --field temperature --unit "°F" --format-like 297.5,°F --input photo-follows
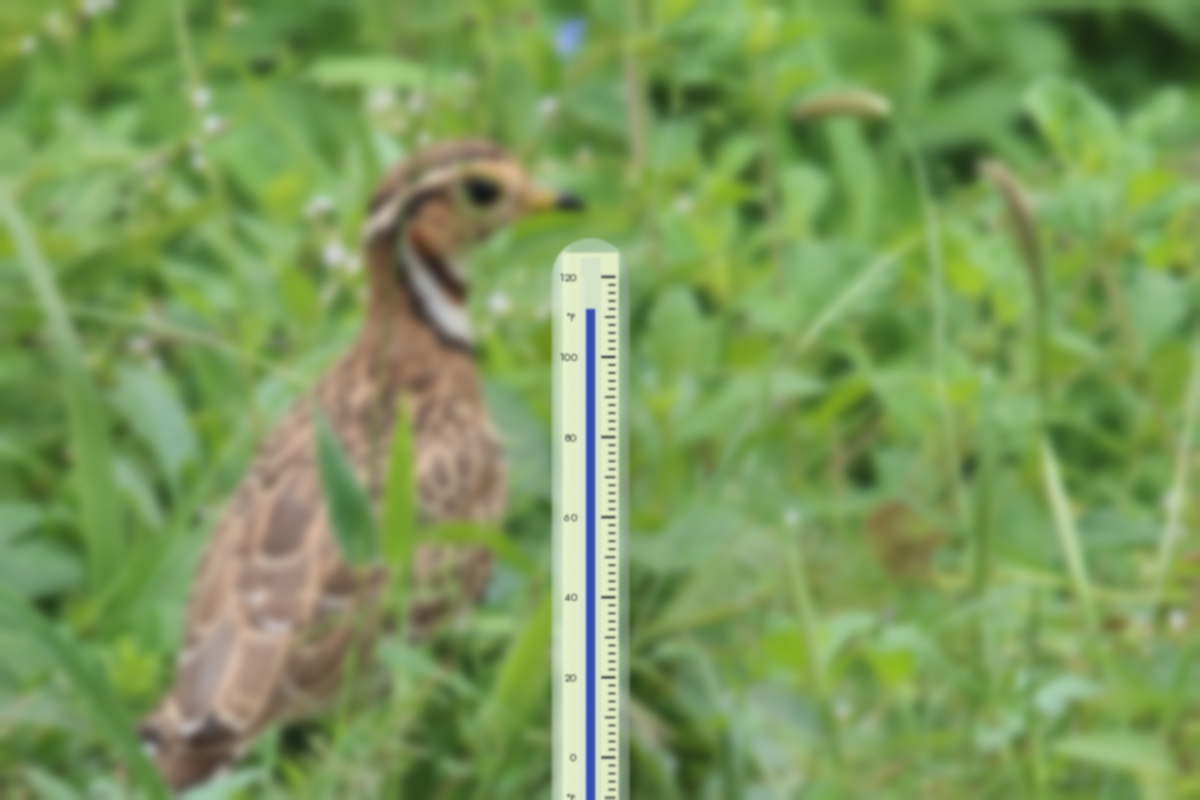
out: 112,°F
